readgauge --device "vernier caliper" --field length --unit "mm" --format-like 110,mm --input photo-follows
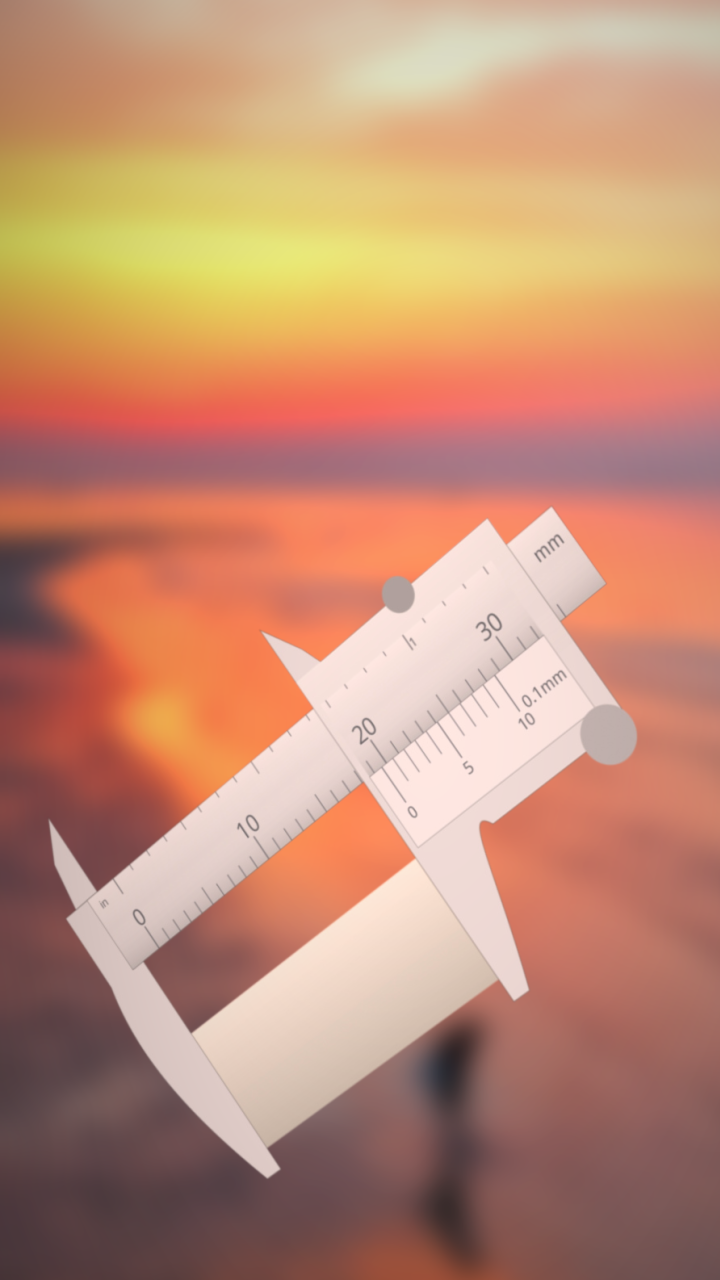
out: 19.6,mm
